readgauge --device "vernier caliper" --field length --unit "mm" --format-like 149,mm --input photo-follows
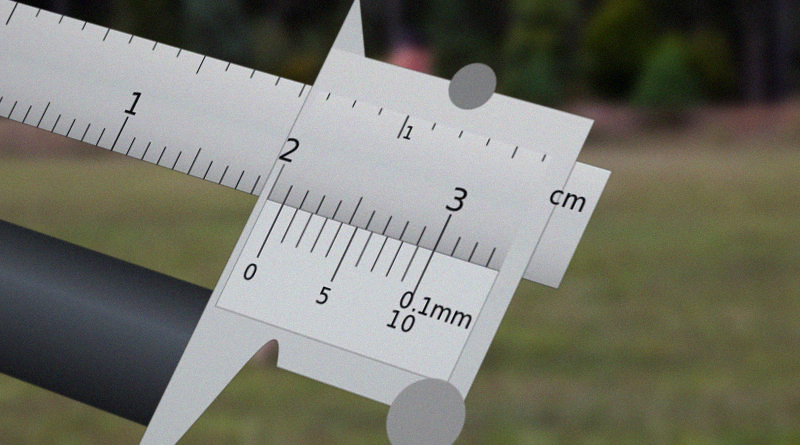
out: 21.0,mm
